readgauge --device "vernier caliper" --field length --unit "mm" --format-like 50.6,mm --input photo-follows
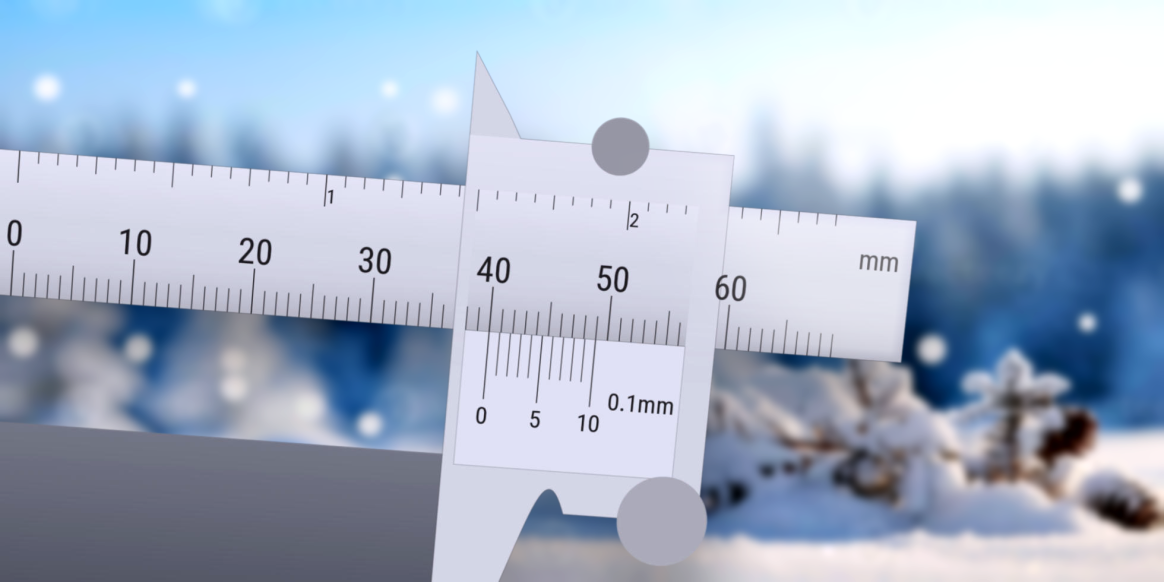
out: 40.0,mm
